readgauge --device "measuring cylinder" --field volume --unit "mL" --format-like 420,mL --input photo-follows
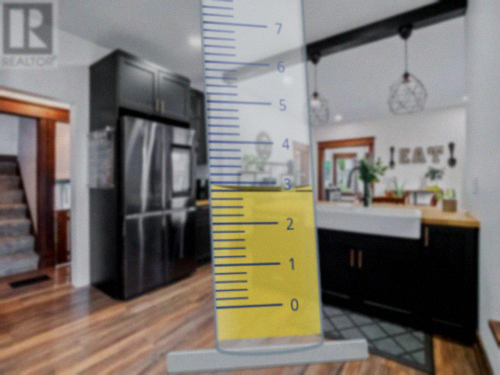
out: 2.8,mL
